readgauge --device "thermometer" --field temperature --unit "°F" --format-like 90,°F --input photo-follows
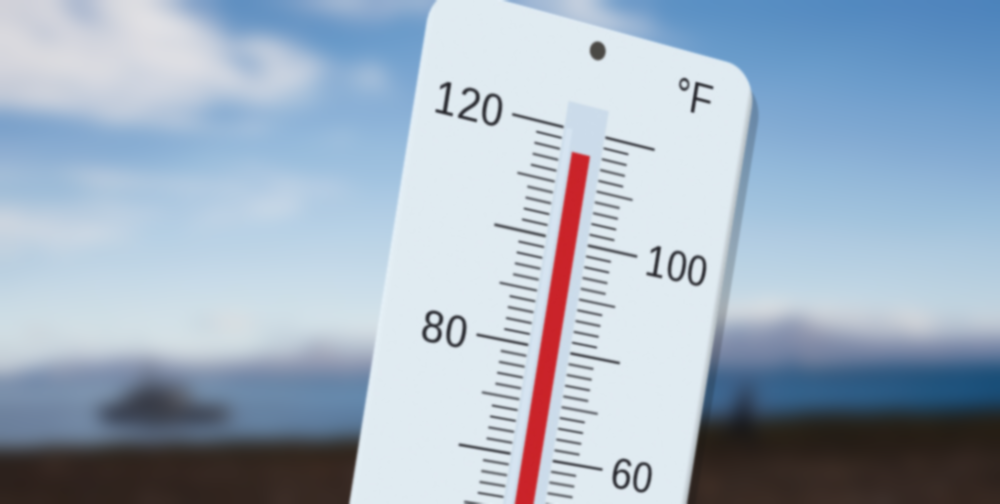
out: 116,°F
